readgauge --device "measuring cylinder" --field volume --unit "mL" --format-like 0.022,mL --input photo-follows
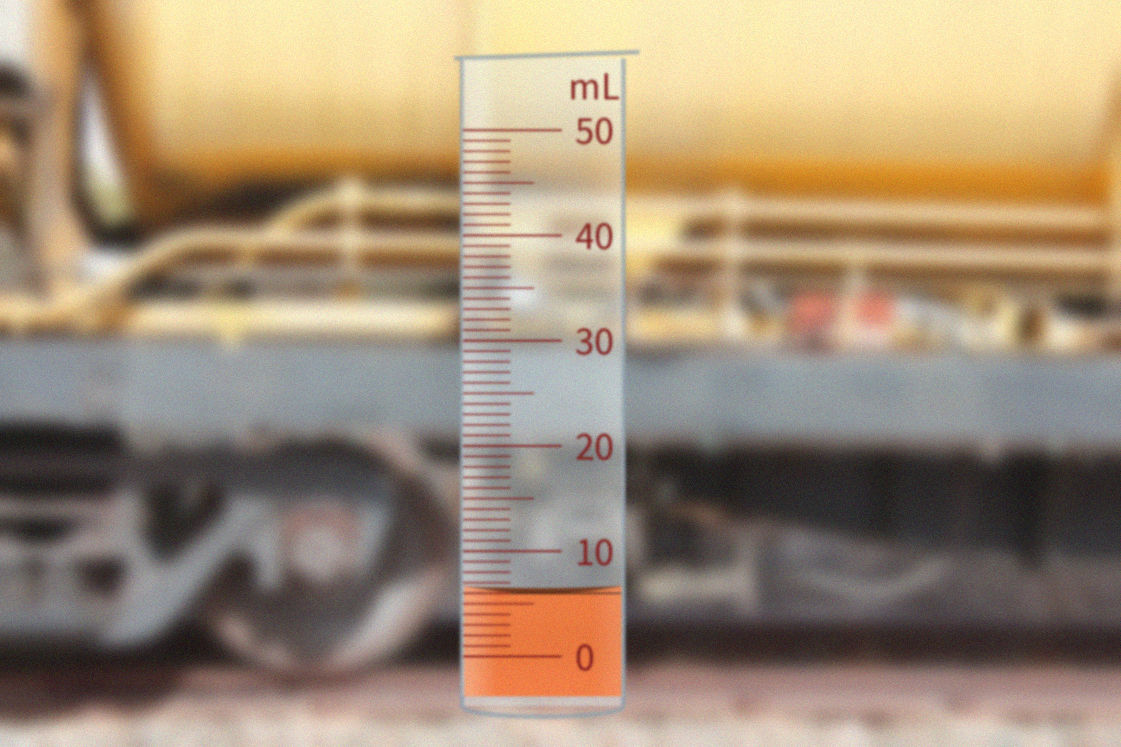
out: 6,mL
